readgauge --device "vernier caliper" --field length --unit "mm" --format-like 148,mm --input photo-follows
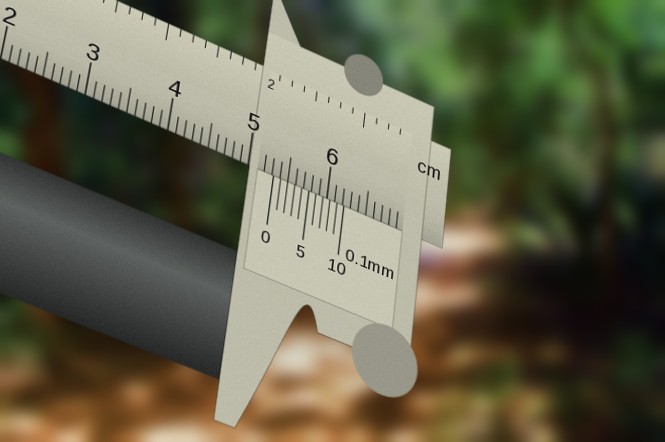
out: 53.2,mm
